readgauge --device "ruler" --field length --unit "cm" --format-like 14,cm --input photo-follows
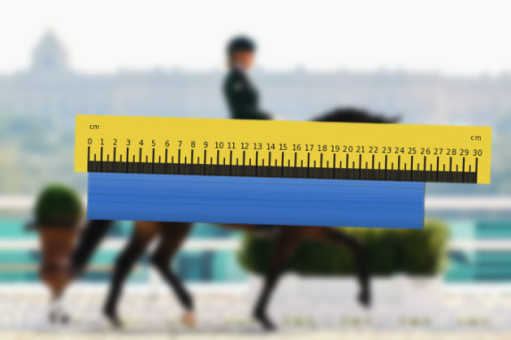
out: 26,cm
